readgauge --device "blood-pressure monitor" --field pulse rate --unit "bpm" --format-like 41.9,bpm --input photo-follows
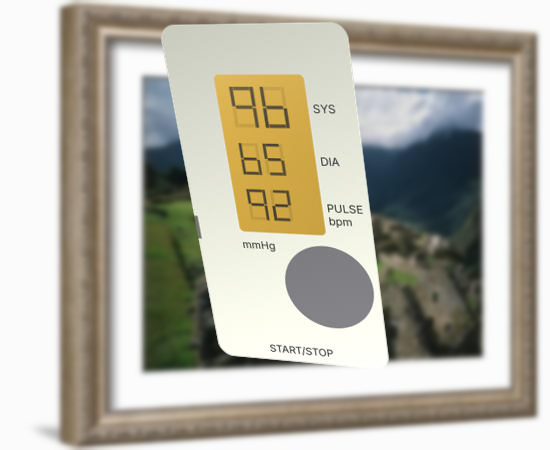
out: 92,bpm
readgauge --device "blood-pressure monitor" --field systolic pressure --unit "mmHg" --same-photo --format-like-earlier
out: 96,mmHg
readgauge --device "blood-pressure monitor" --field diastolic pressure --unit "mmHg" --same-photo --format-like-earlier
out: 65,mmHg
